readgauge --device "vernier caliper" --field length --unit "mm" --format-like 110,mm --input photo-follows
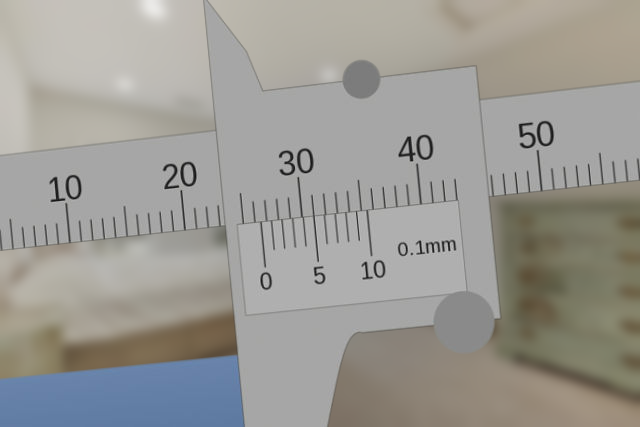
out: 26.5,mm
